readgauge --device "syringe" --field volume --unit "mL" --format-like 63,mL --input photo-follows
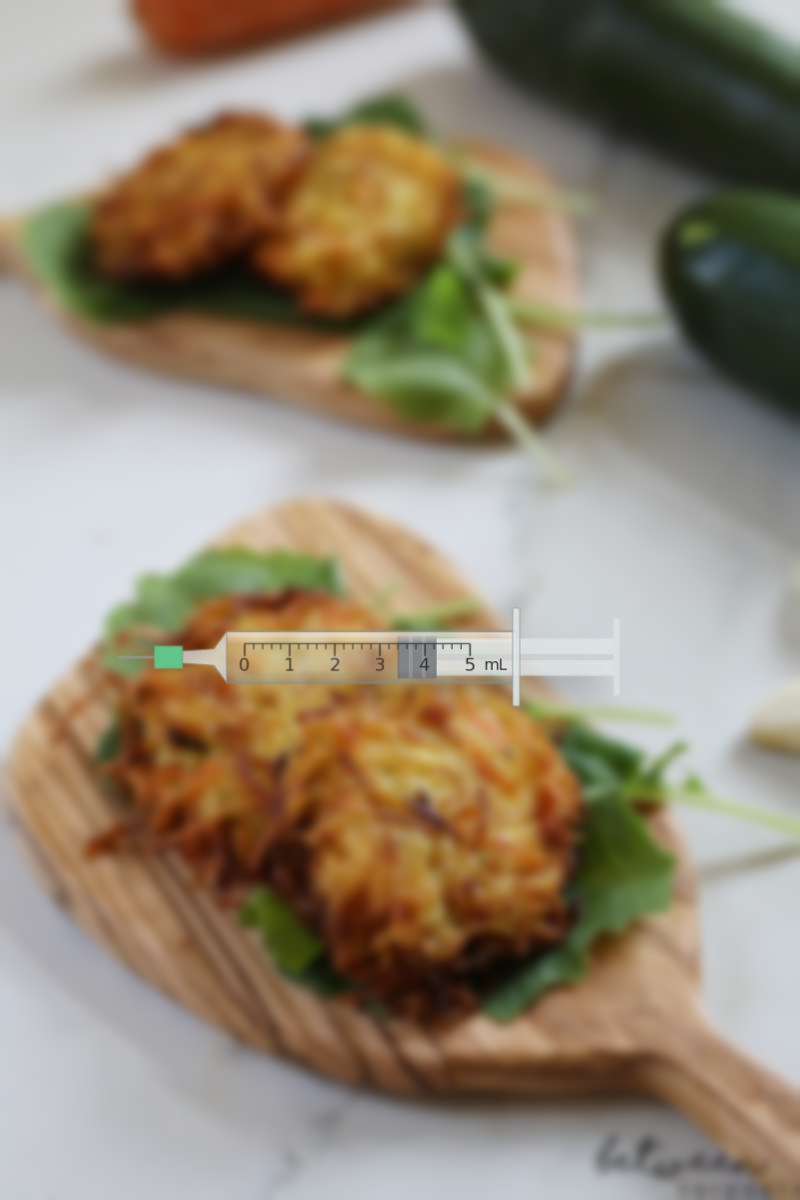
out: 3.4,mL
